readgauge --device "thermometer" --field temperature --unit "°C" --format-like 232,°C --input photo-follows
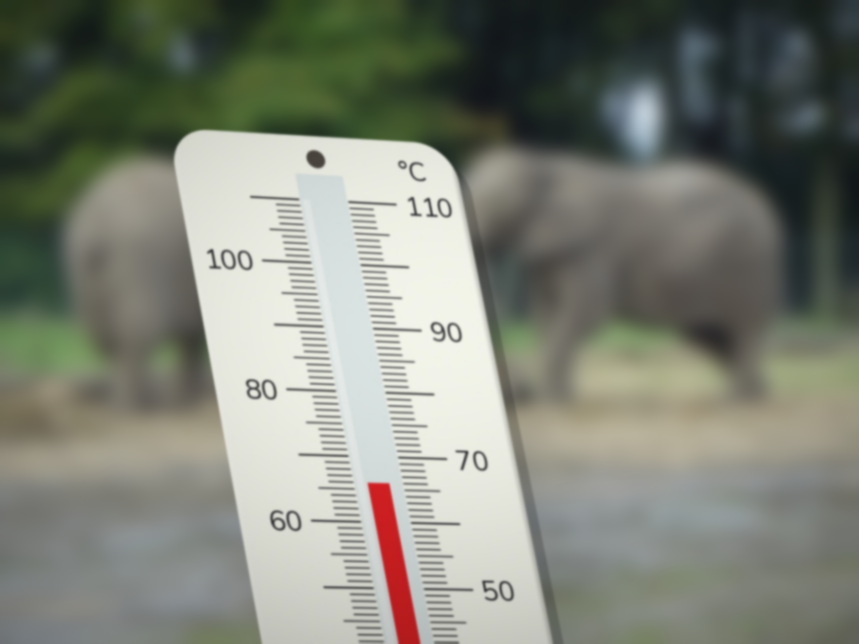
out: 66,°C
